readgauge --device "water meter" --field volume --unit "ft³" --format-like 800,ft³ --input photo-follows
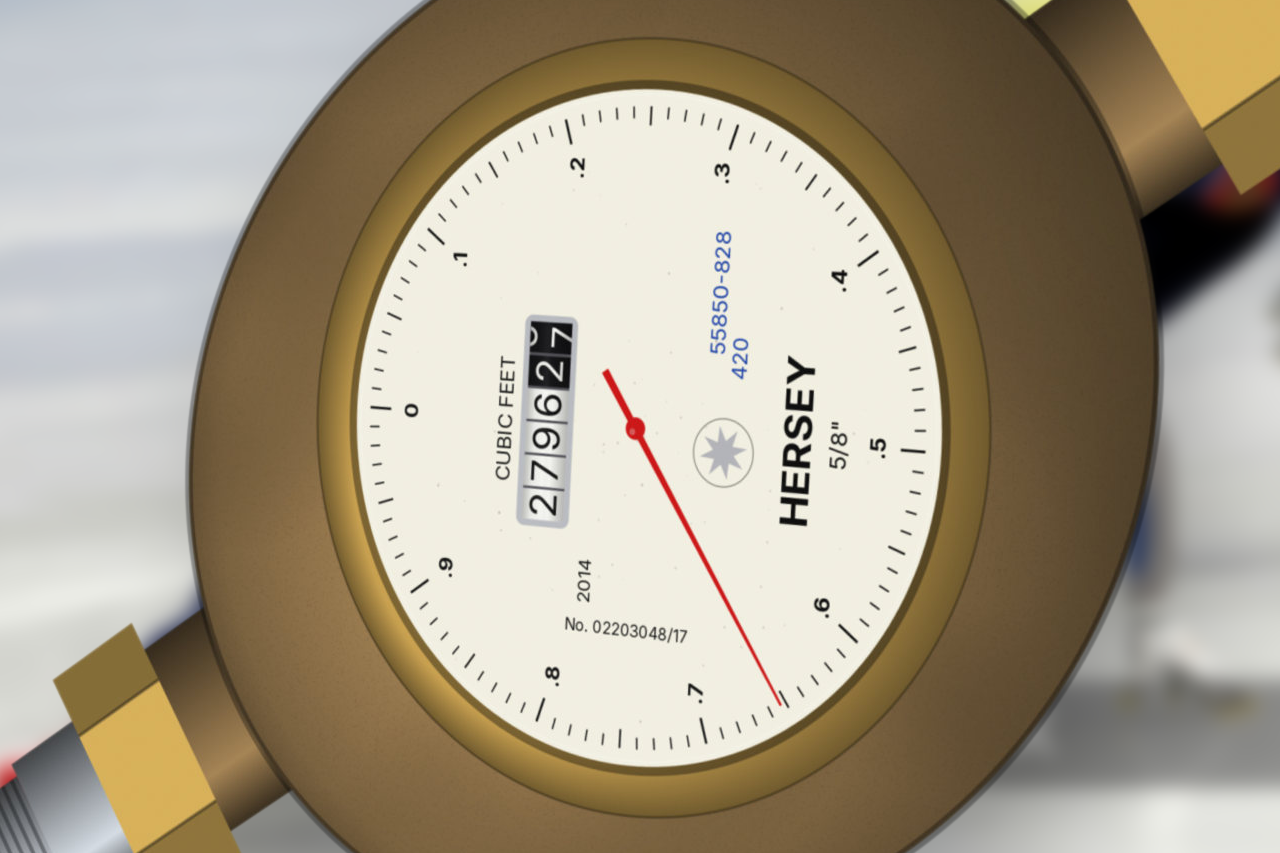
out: 279626.65,ft³
